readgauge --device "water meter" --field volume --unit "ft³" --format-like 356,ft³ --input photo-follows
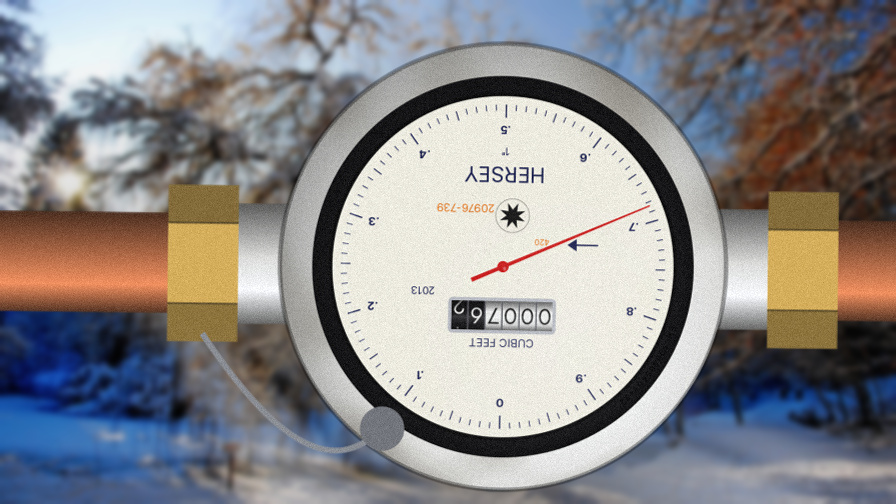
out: 761.68,ft³
